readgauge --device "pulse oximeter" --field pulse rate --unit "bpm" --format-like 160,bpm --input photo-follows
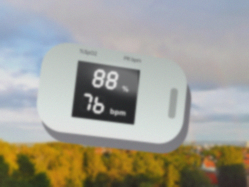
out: 76,bpm
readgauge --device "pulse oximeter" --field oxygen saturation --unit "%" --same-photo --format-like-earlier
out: 88,%
